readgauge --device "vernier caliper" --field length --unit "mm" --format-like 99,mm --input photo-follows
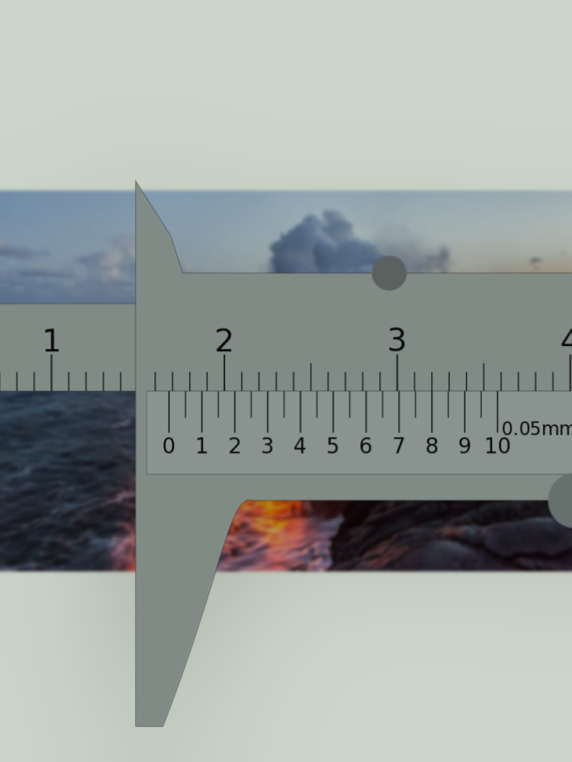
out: 16.8,mm
